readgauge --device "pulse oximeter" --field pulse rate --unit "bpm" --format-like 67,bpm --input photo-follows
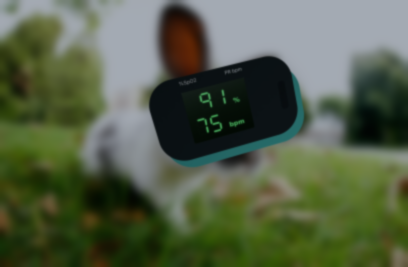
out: 75,bpm
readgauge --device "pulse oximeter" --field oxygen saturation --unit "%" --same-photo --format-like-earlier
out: 91,%
